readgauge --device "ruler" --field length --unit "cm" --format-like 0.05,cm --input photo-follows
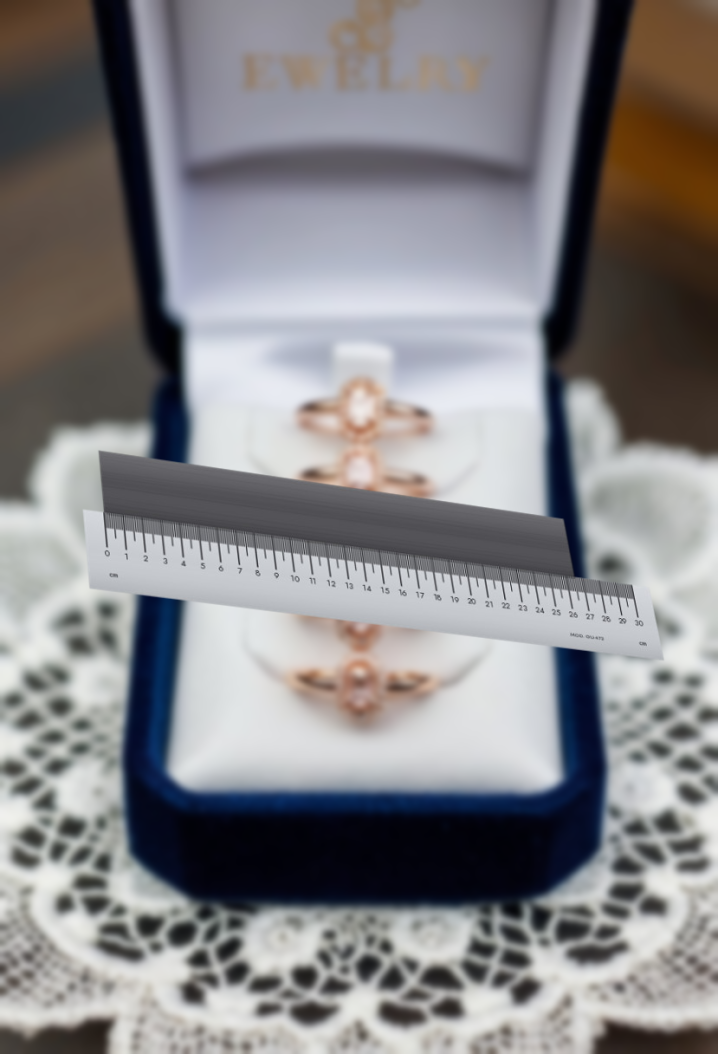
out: 26.5,cm
